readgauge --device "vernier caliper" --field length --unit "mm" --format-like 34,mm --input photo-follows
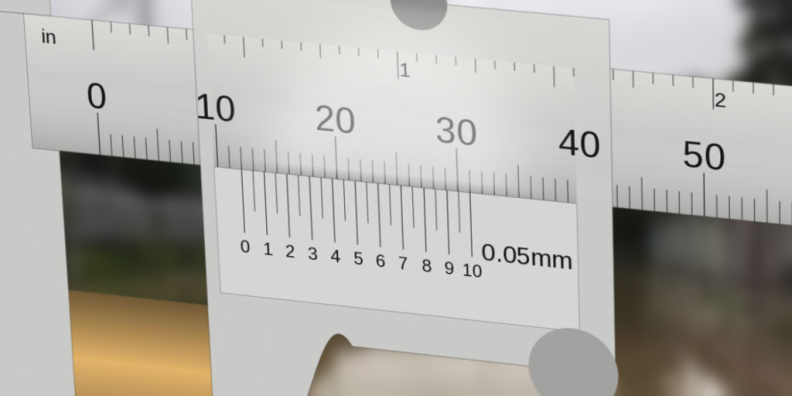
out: 12.0,mm
